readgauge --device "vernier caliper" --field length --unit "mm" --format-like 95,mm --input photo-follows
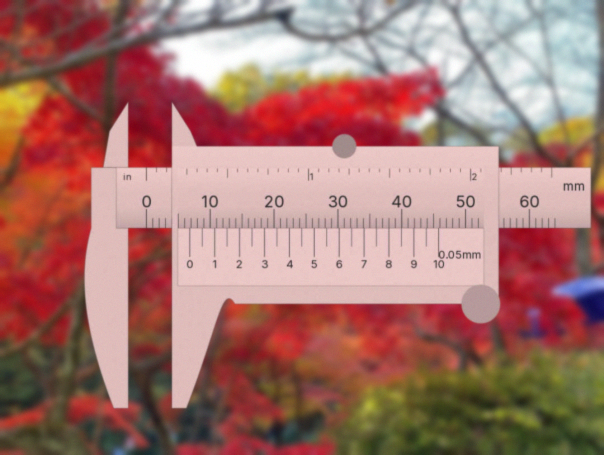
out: 6.8,mm
